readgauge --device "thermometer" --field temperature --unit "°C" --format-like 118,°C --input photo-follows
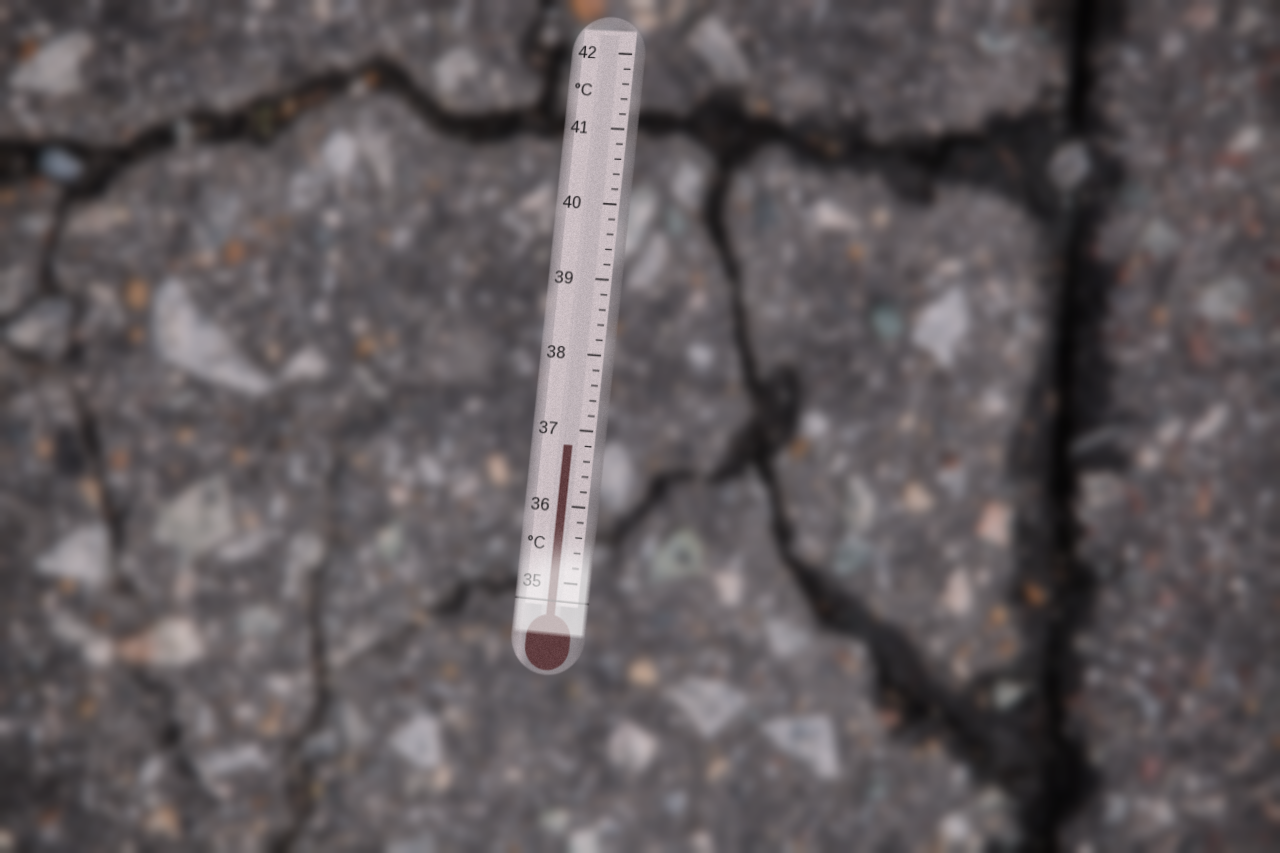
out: 36.8,°C
